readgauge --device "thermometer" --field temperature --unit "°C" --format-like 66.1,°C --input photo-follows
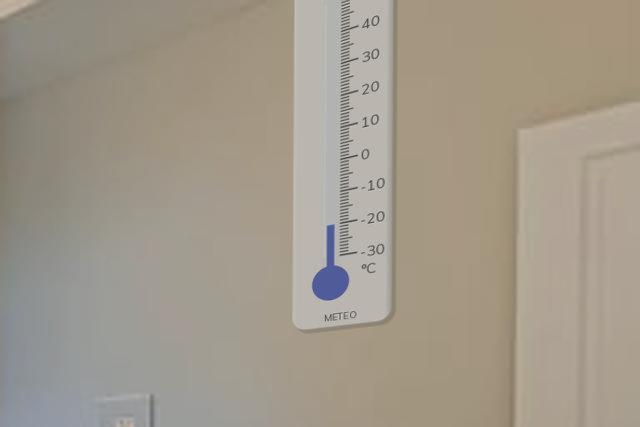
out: -20,°C
